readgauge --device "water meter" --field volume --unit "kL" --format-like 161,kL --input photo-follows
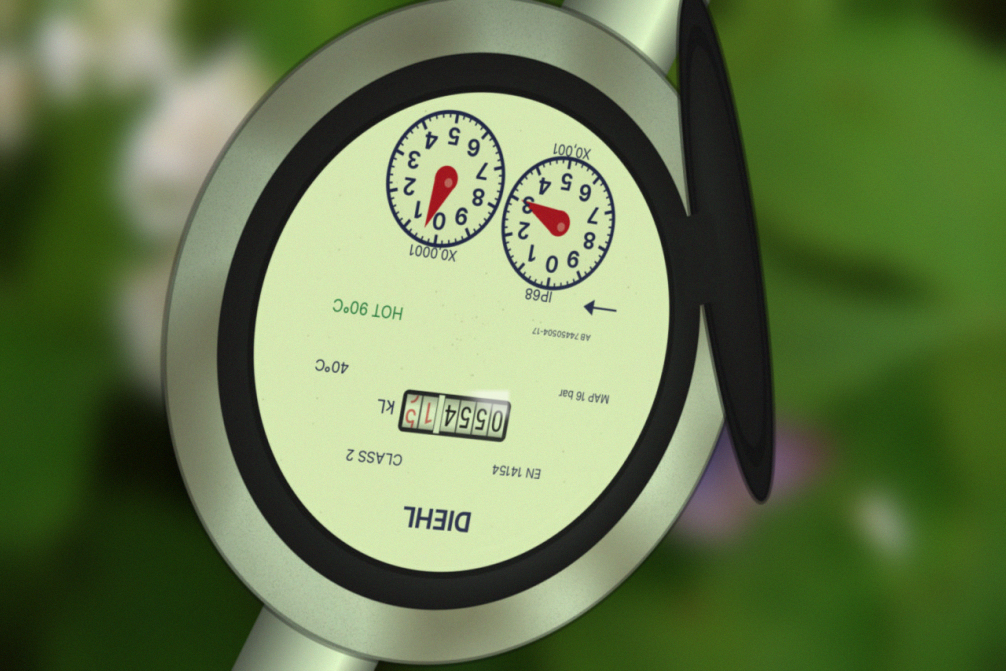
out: 554.1530,kL
